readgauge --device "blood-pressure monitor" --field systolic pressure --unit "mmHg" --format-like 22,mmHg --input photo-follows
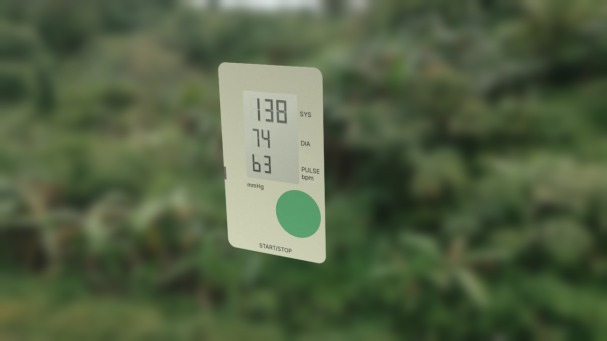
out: 138,mmHg
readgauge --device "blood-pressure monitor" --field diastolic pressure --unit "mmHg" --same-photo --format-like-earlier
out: 74,mmHg
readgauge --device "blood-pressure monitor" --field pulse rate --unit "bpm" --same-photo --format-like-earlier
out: 63,bpm
